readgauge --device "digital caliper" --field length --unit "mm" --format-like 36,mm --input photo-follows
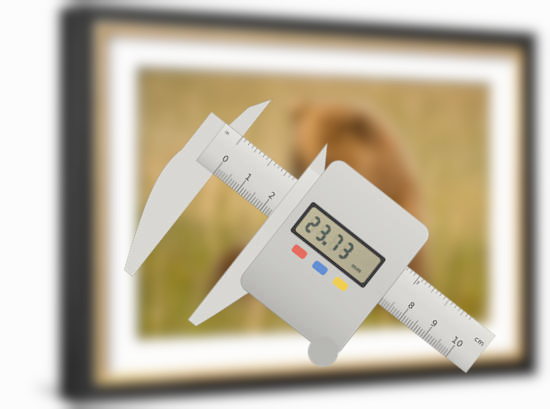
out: 23.73,mm
